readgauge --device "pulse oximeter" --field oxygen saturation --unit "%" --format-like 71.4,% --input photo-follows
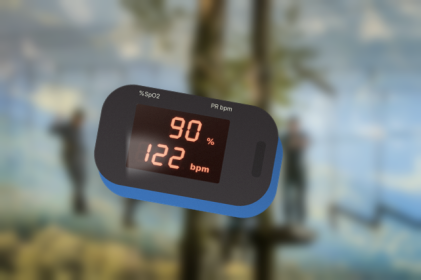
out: 90,%
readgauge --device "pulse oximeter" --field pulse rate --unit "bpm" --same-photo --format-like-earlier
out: 122,bpm
